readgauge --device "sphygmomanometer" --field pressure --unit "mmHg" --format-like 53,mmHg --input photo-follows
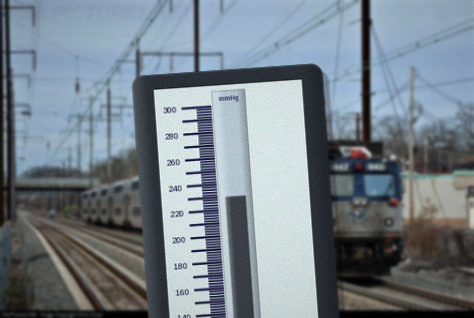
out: 230,mmHg
